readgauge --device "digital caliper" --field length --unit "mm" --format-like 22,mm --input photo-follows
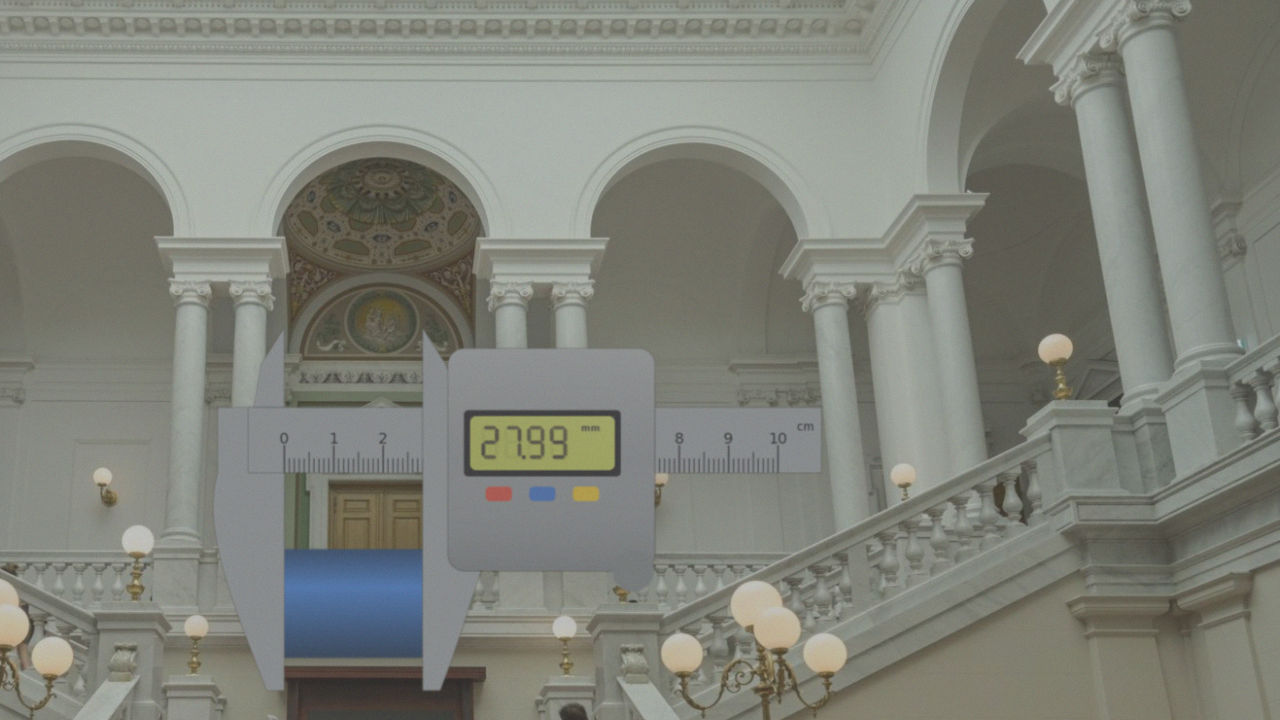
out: 27.99,mm
